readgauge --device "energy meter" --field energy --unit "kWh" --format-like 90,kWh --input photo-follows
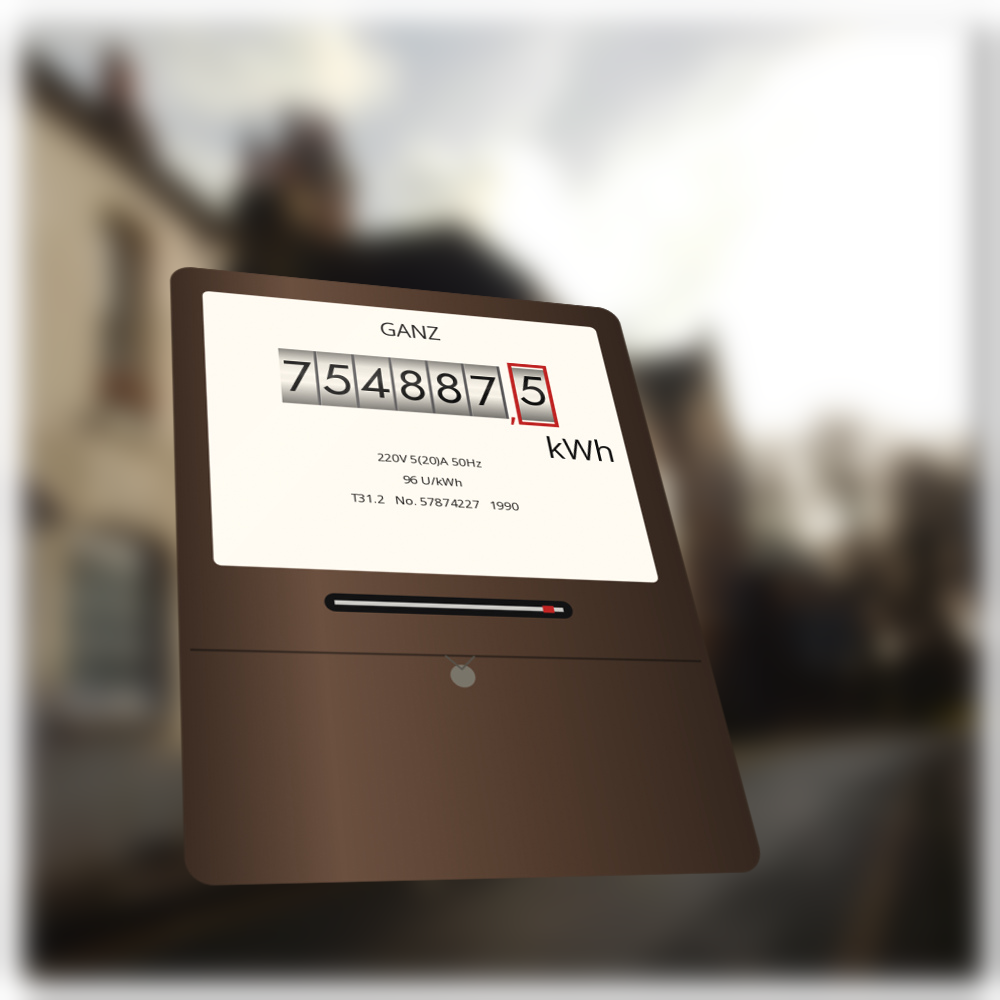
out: 754887.5,kWh
